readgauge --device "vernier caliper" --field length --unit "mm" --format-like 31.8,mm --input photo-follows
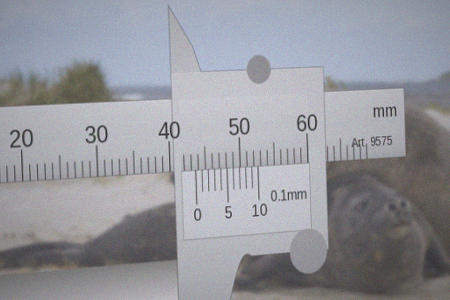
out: 43.6,mm
